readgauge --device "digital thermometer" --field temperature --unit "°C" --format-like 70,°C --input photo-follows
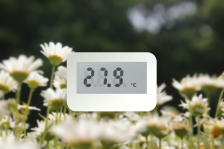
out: 27.9,°C
